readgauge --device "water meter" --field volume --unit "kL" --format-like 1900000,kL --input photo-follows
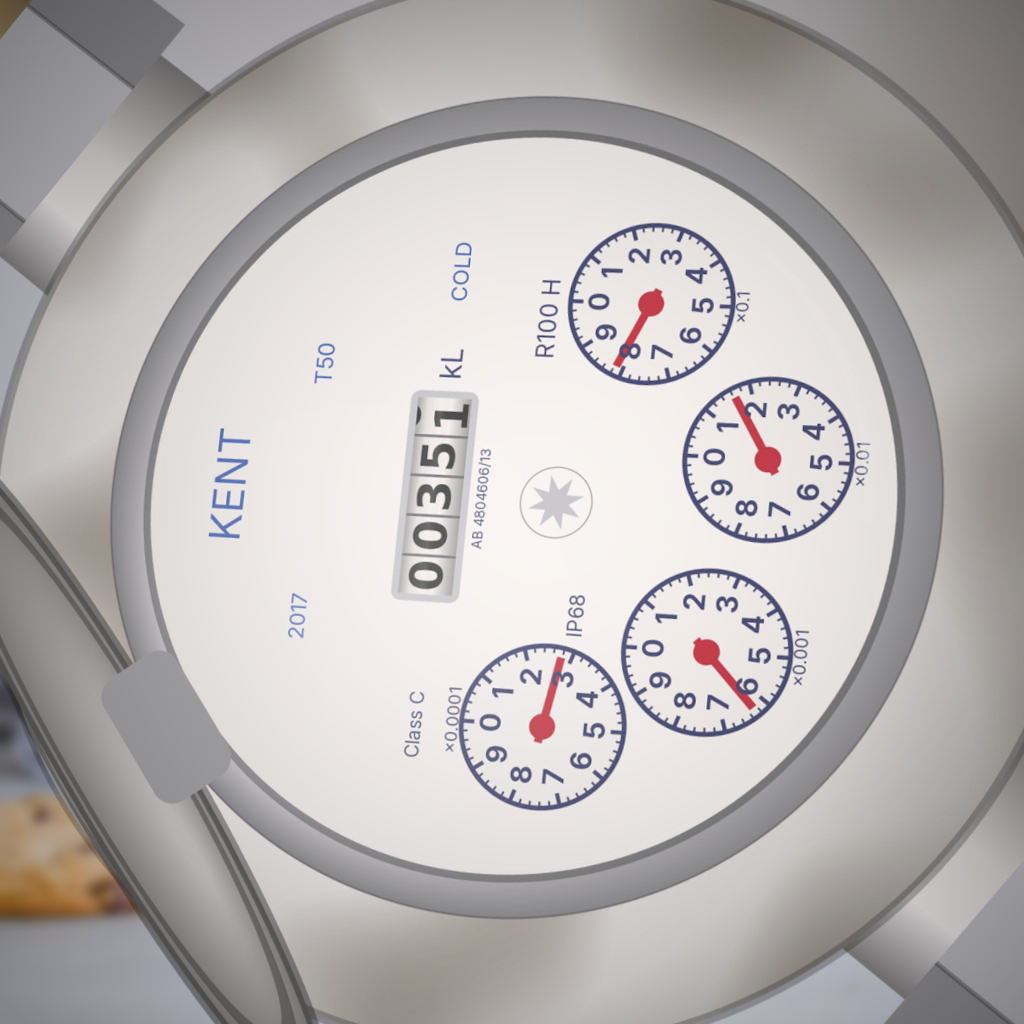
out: 350.8162,kL
